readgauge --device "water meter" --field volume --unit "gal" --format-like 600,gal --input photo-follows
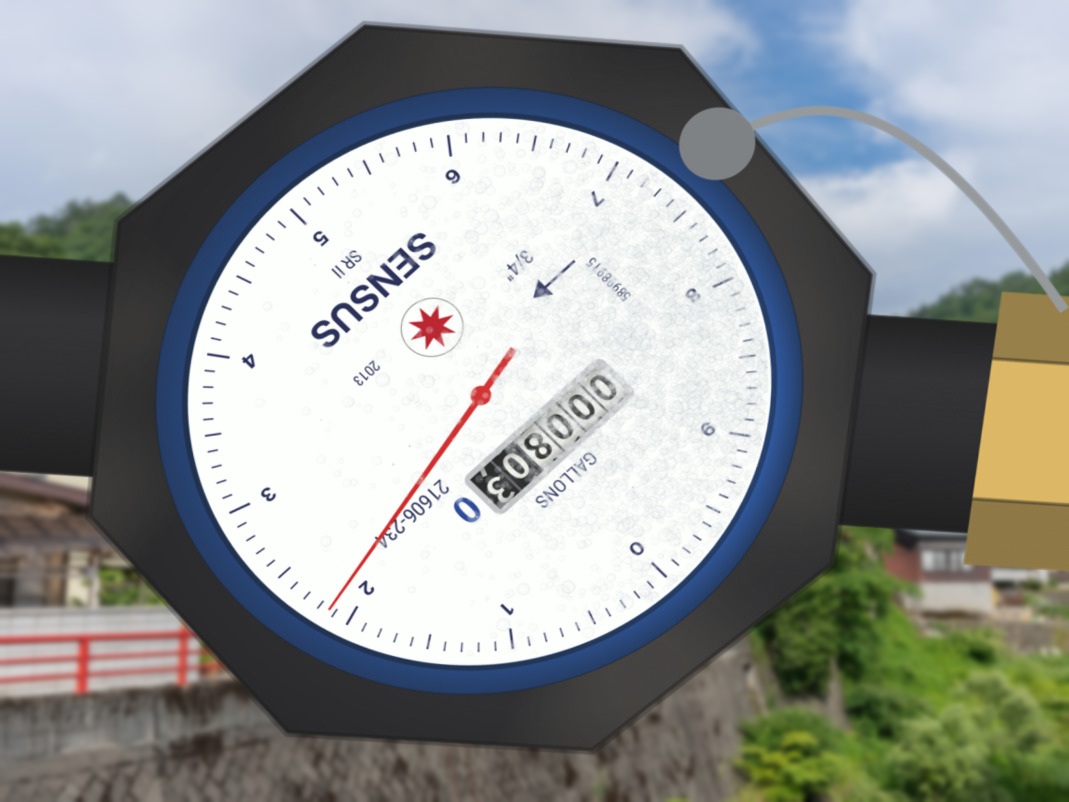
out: 8032.1,gal
